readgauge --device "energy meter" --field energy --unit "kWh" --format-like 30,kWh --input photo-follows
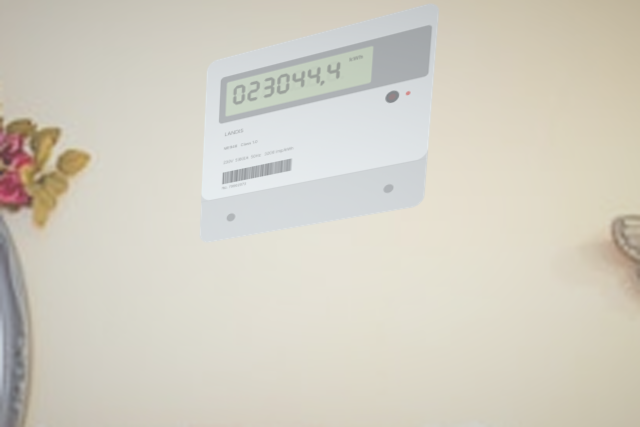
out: 23044.4,kWh
